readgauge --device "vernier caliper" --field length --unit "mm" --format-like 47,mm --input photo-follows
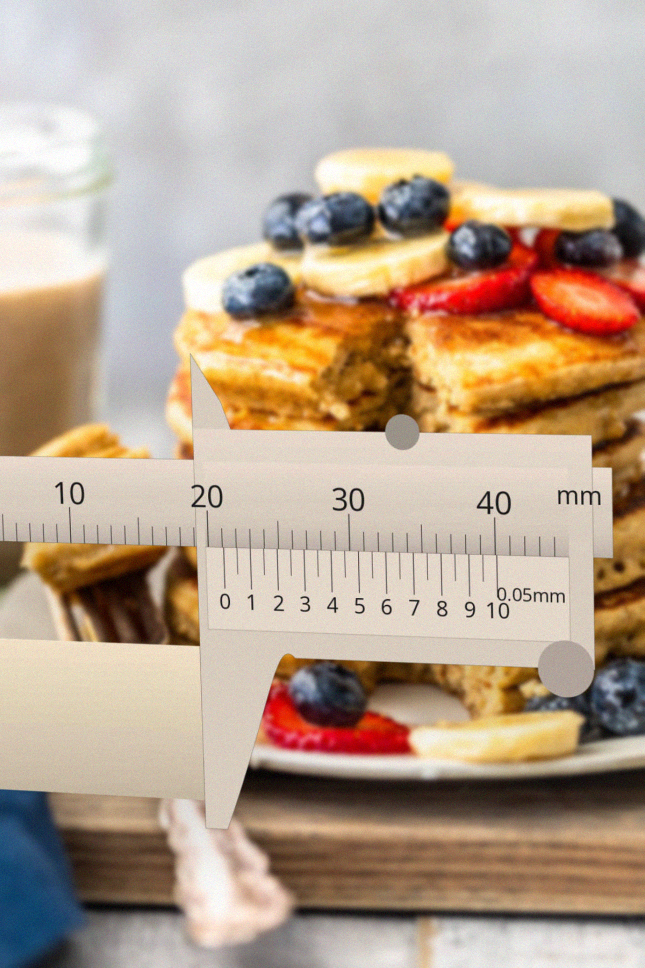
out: 21.1,mm
